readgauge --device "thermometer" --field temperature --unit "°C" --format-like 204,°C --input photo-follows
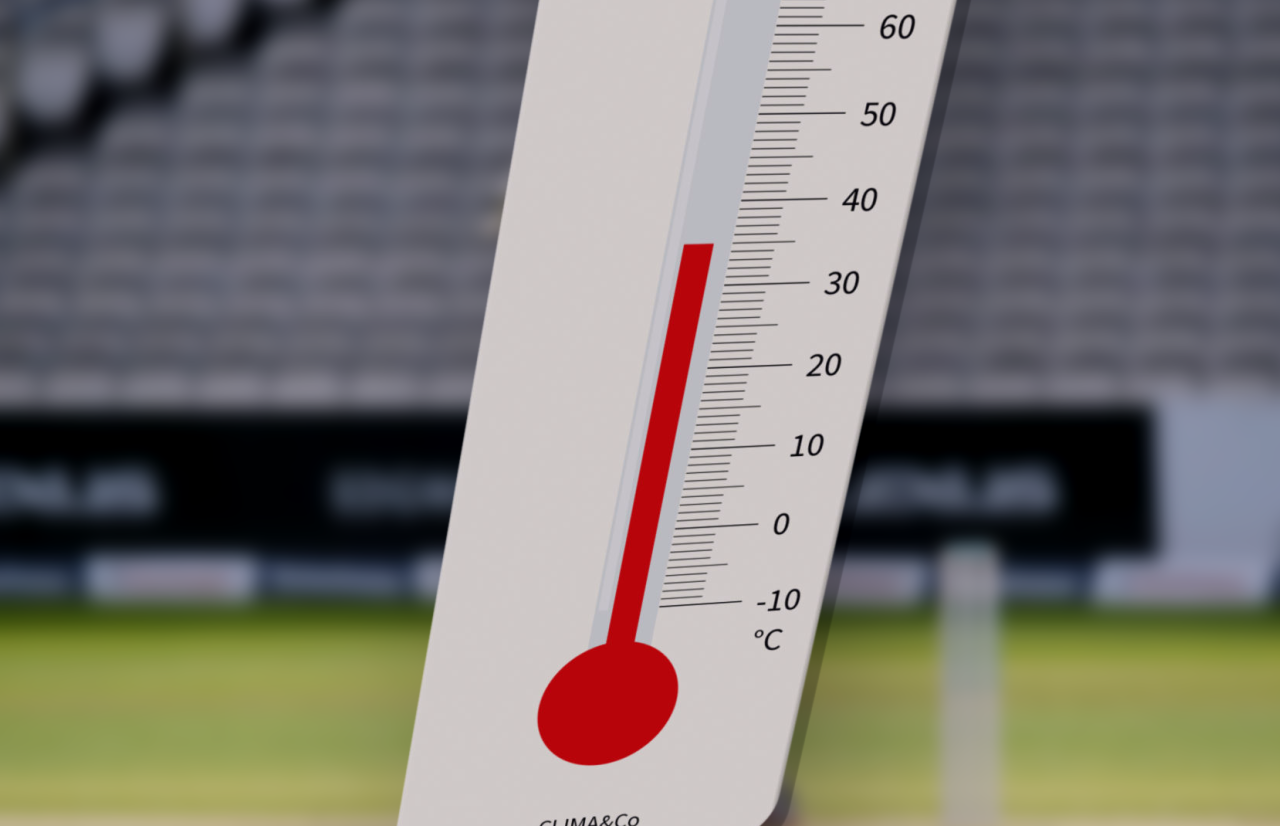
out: 35,°C
